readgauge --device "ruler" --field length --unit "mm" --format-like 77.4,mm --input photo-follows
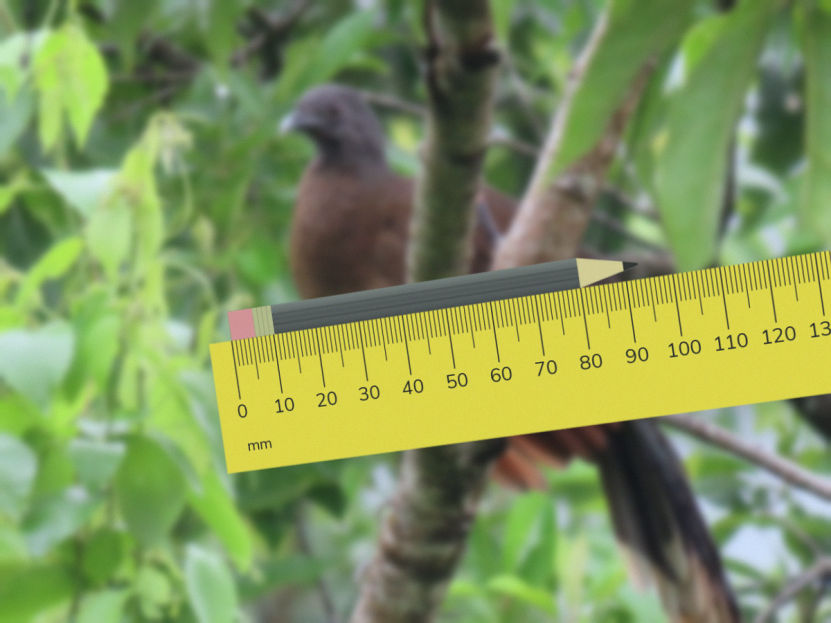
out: 93,mm
